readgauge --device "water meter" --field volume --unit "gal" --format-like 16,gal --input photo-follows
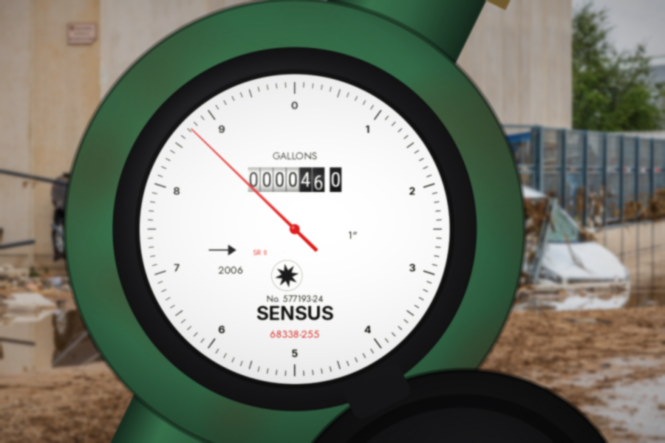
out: 458.7,gal
